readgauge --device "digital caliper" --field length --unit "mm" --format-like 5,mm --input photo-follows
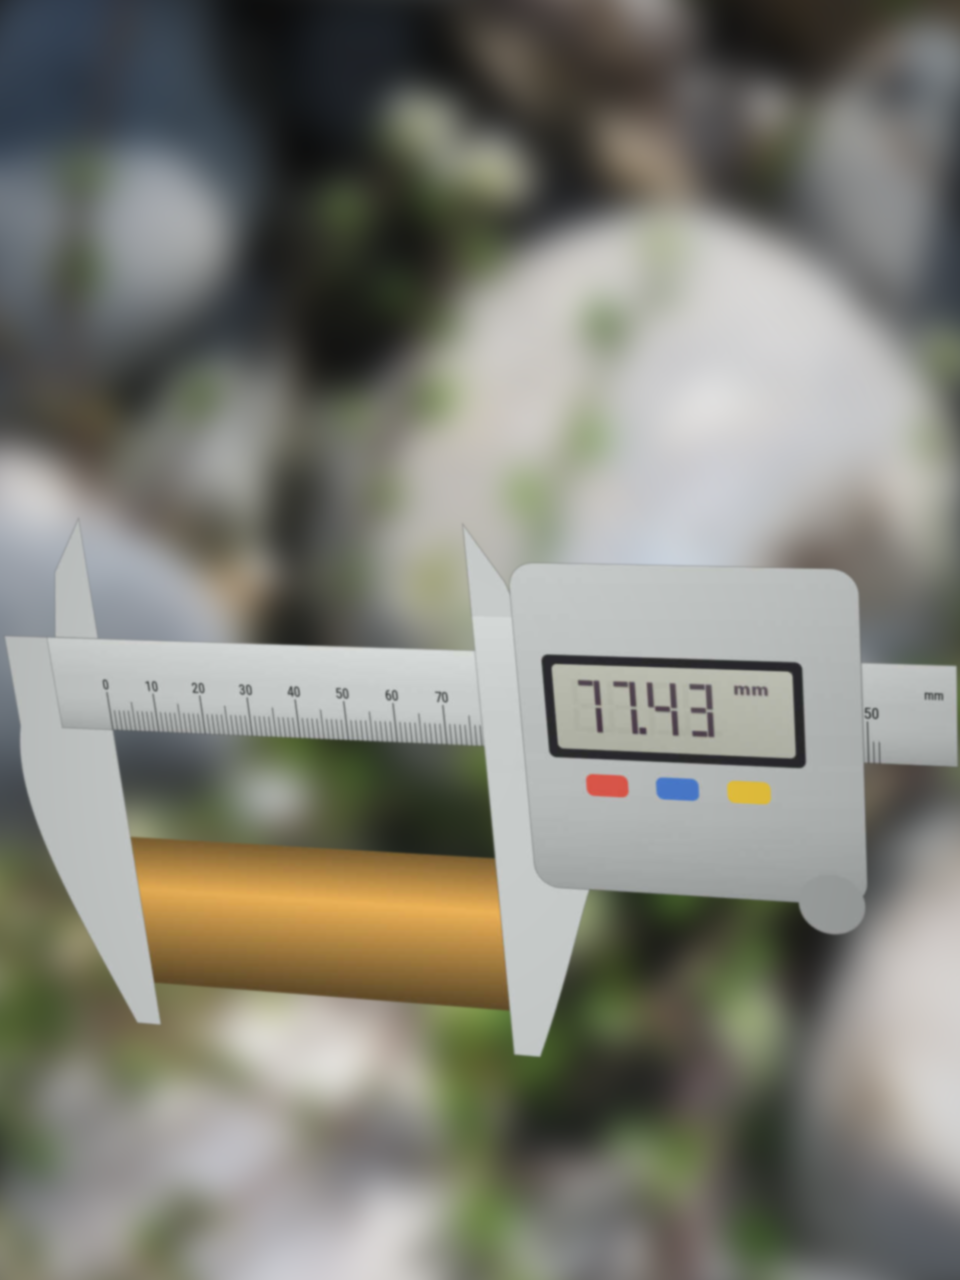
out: 77.43,mm
